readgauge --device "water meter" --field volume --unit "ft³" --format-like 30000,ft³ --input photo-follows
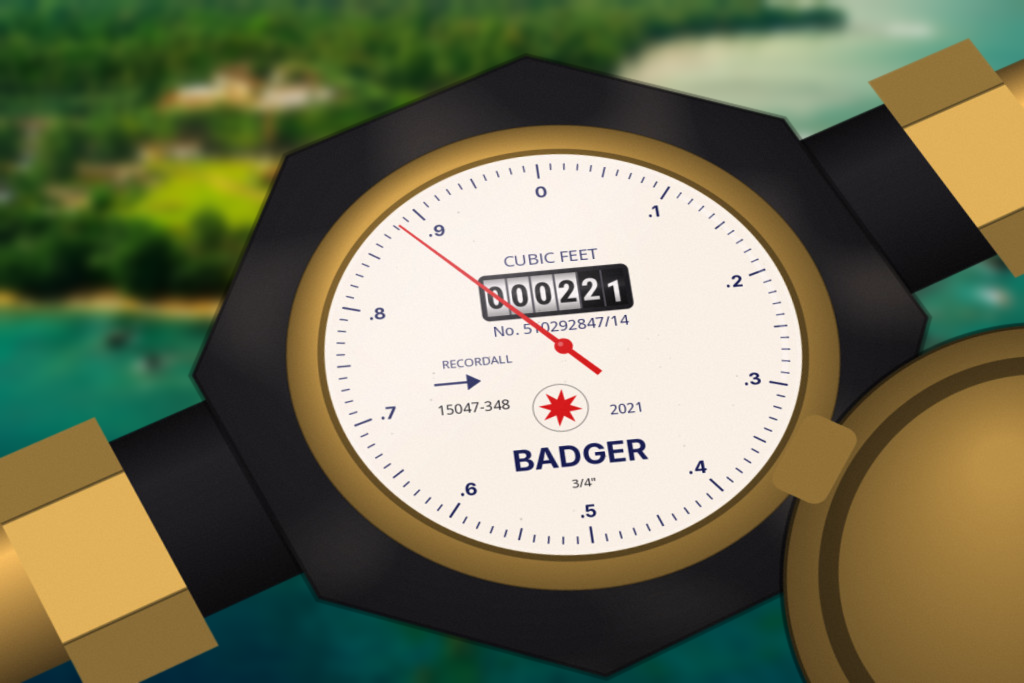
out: 220.88,ft³
